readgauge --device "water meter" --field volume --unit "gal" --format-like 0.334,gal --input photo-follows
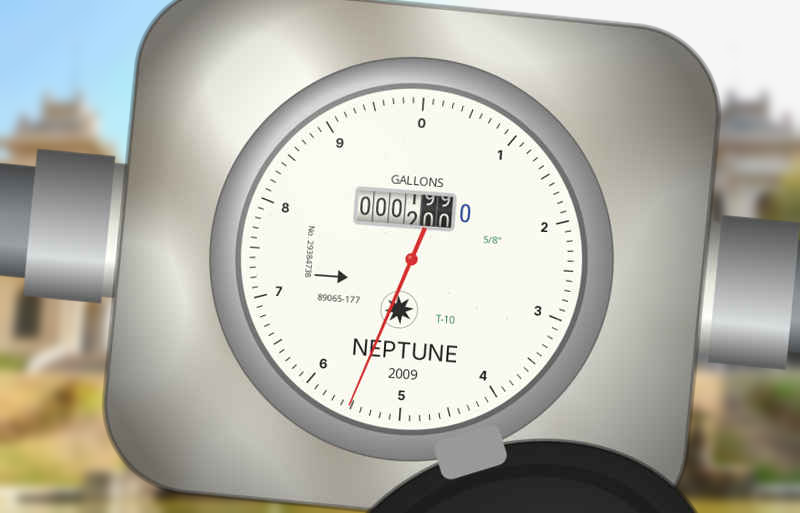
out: 1995.5,gal
